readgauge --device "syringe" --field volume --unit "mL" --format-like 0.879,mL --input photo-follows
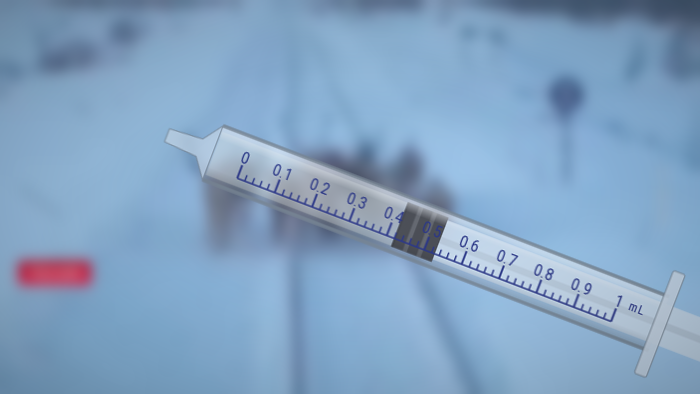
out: 0.42,mL
